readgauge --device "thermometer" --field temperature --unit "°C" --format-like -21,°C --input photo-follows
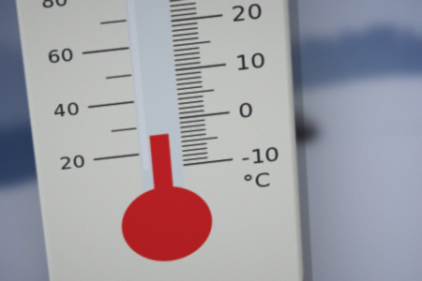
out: -3,°C
